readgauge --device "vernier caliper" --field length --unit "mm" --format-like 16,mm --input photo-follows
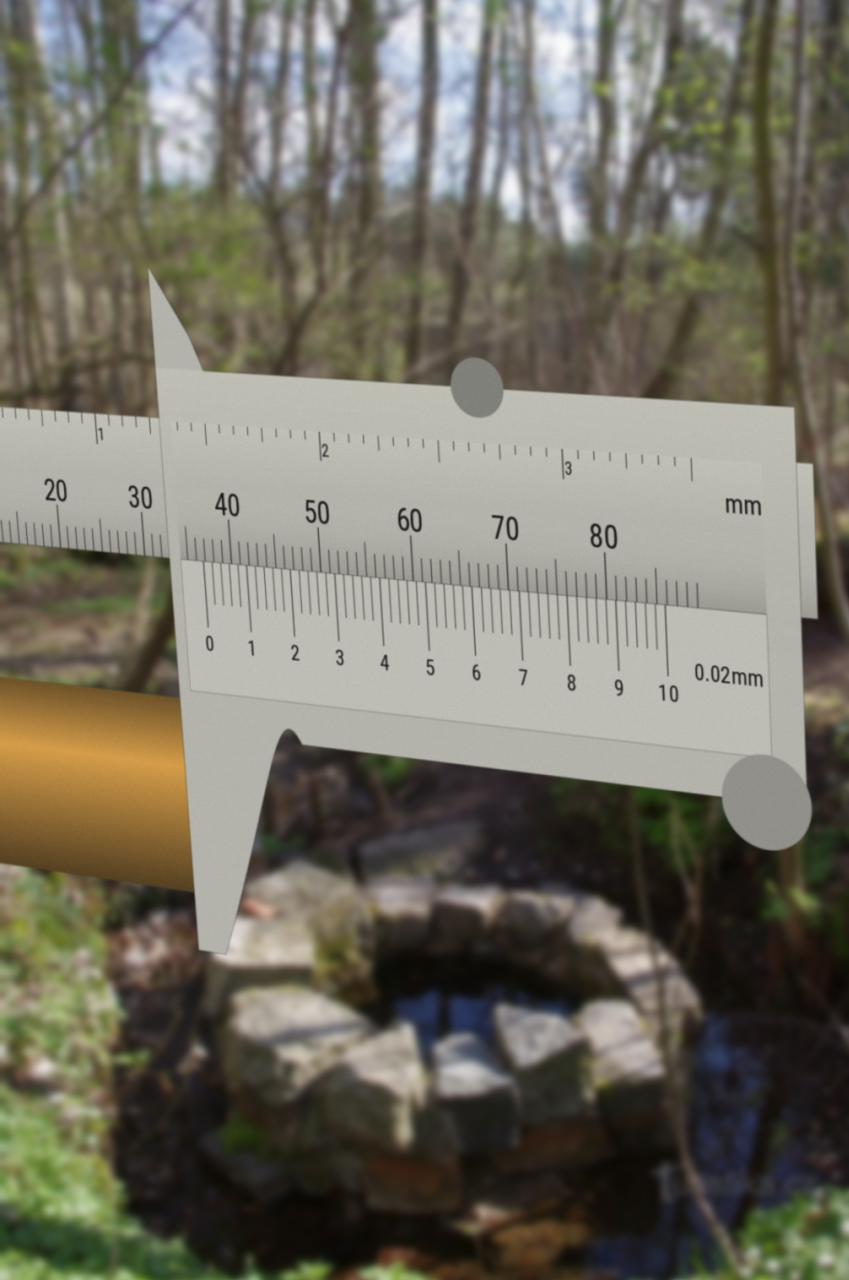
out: 36.8,mm
